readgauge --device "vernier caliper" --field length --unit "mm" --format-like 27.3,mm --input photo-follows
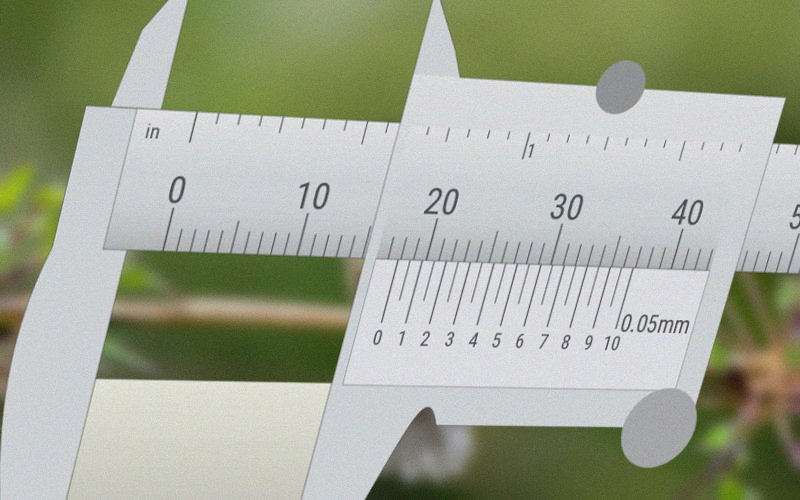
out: 17.8,mm
